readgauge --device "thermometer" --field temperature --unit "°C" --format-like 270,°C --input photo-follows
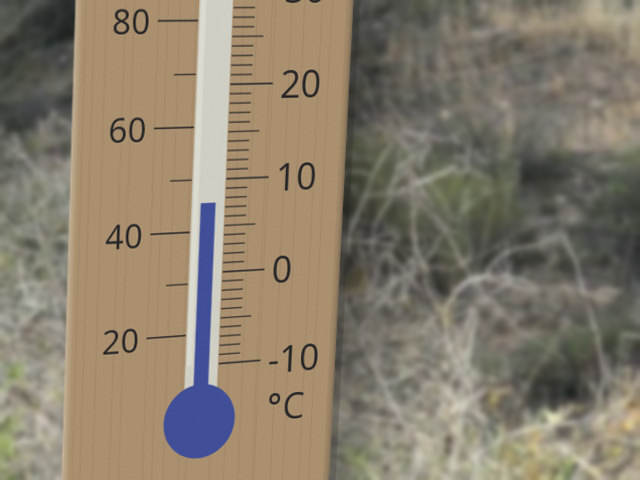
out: 7.5,°C
